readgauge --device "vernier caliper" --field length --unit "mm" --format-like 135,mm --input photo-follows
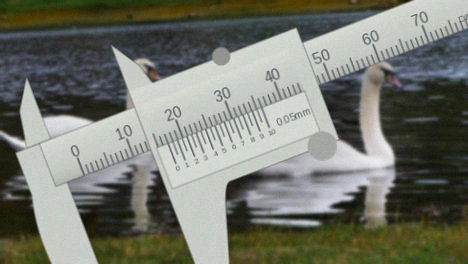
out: 17.0,mm
